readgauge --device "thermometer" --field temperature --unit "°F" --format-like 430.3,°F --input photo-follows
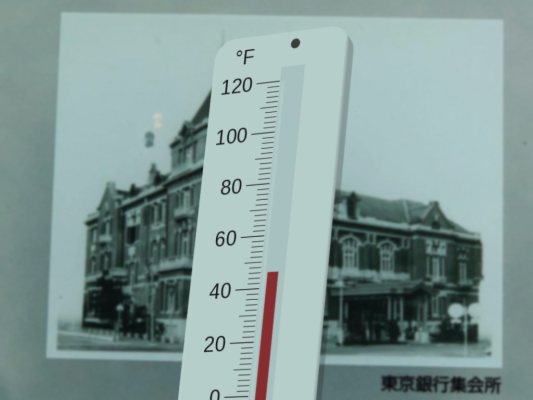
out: 46,°F
